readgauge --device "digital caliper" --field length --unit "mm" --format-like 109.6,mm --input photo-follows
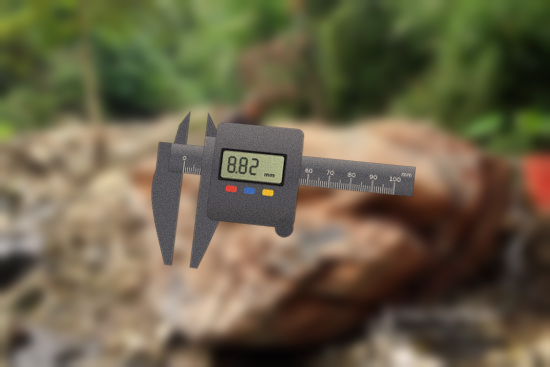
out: 8.82,mm
